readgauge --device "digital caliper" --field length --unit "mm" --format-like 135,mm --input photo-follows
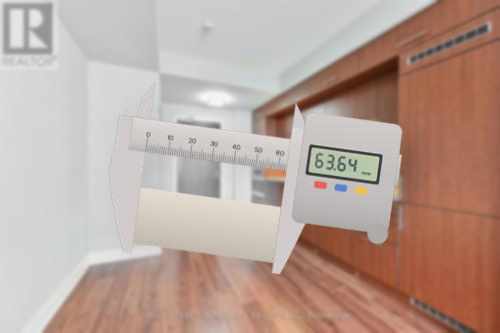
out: 63.64,mm
